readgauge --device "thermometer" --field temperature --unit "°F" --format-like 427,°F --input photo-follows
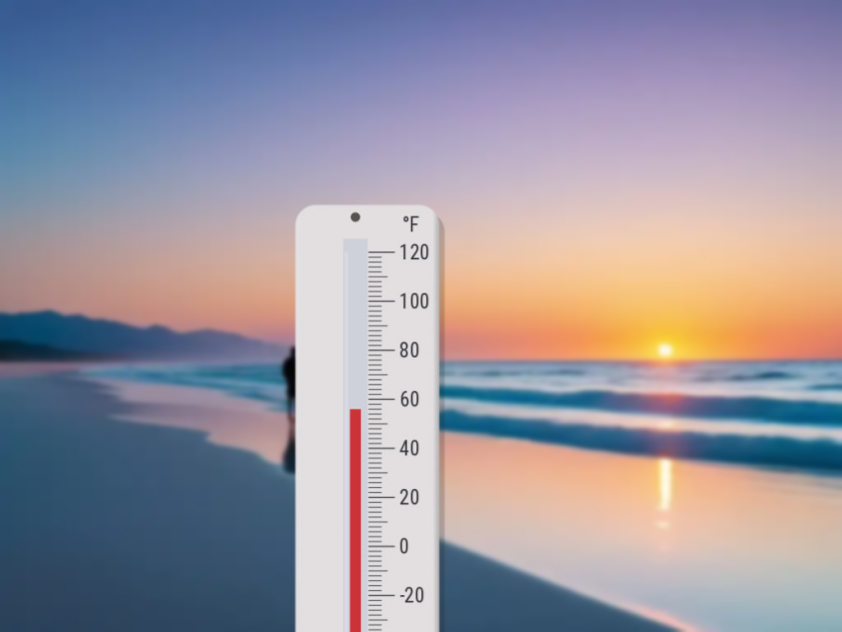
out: 56,°F
